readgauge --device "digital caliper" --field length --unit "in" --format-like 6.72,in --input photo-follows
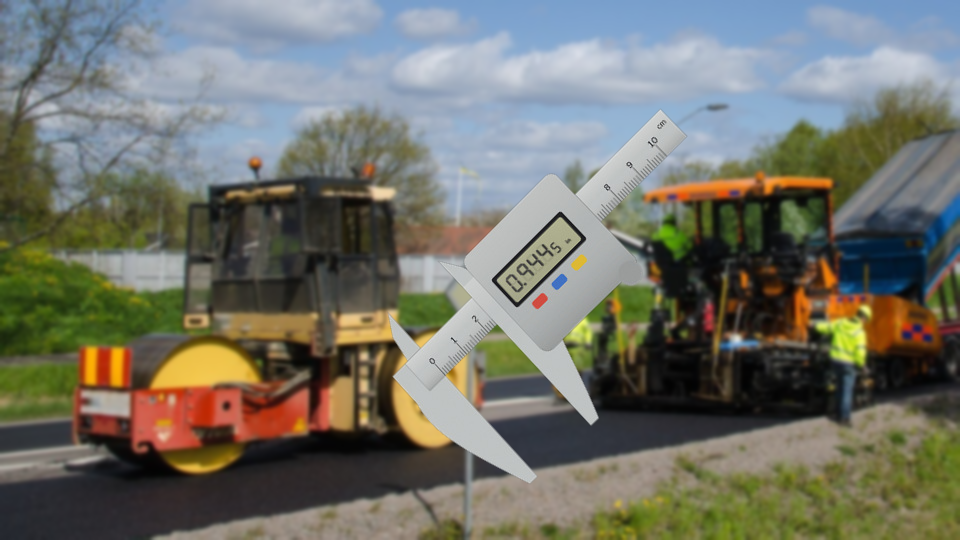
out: 0.9445,in
